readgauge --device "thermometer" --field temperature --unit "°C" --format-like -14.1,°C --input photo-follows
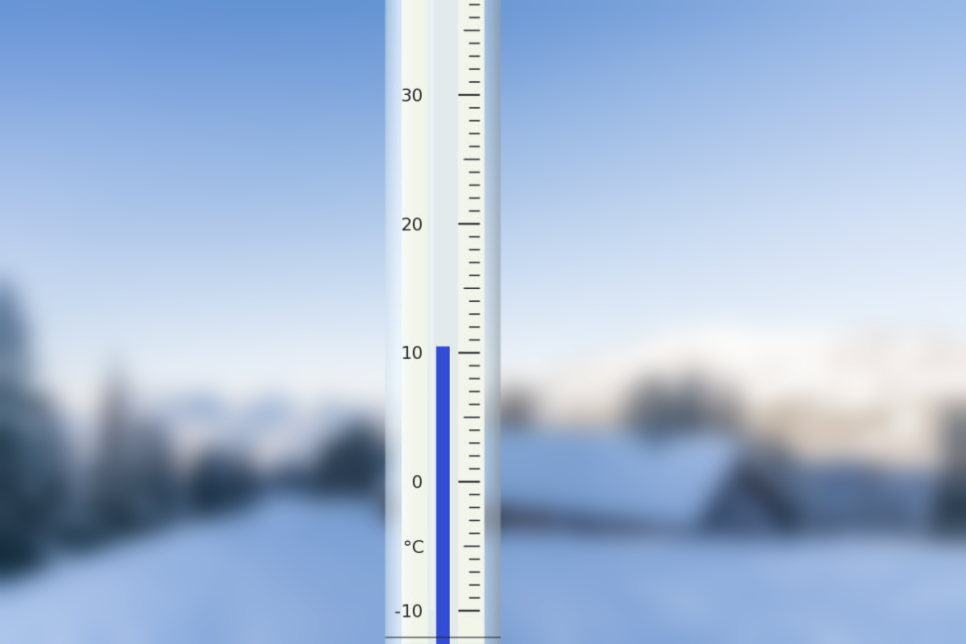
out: 10.5,°C
